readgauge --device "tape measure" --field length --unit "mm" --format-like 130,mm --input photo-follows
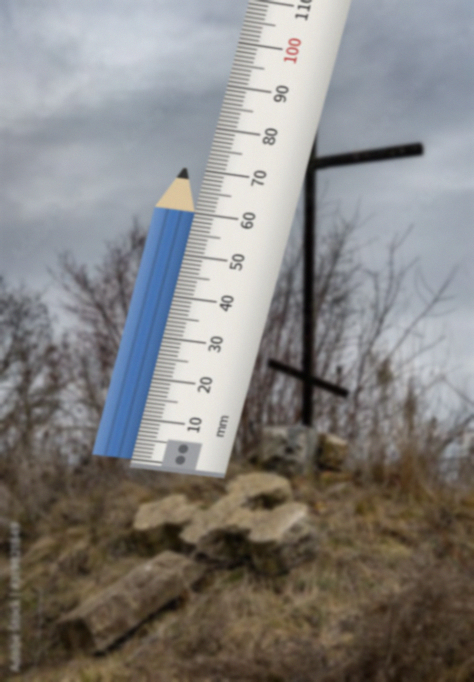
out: 70,mm
